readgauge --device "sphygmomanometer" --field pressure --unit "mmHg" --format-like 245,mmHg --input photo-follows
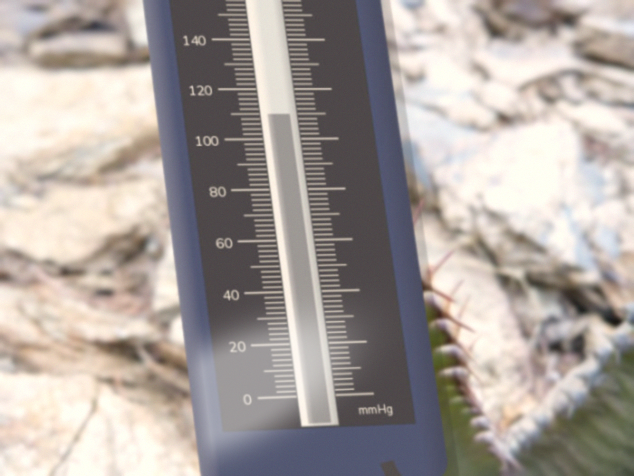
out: 110,mmHg
